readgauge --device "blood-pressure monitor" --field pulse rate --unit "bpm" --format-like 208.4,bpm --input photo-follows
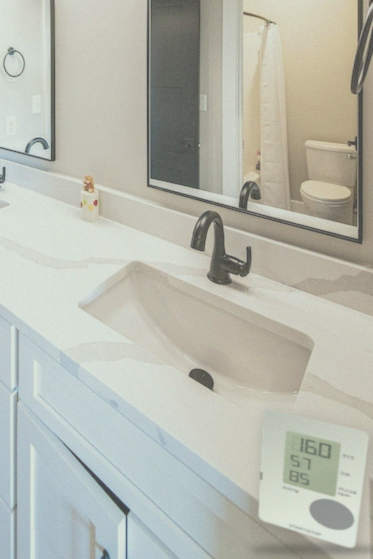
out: 85,bpm
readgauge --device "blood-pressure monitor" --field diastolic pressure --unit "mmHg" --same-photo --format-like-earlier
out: 57,mmHg
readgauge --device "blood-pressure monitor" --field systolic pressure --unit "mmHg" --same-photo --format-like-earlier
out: 160,mmHg
